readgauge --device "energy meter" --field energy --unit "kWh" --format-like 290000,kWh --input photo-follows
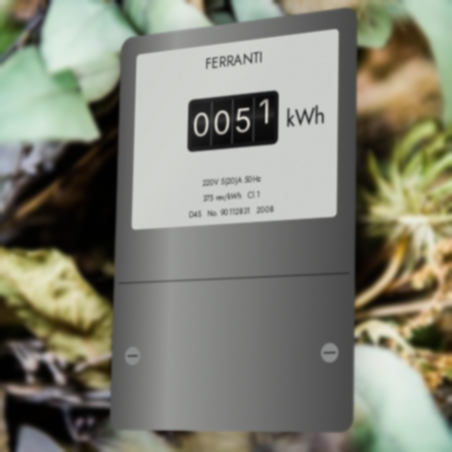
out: 51,kWh
